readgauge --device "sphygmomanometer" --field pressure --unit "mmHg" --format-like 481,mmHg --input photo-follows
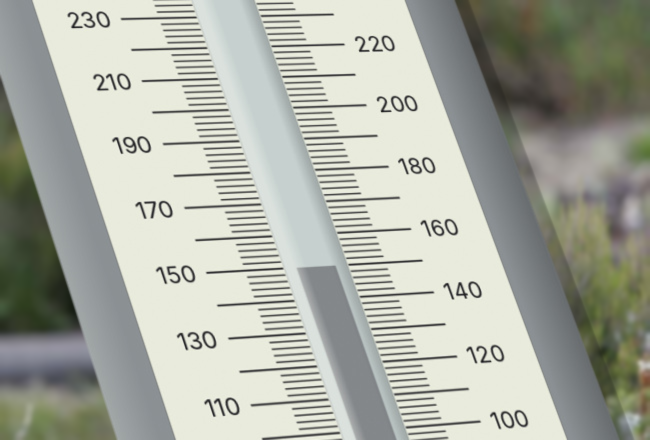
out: 150,mmHg
